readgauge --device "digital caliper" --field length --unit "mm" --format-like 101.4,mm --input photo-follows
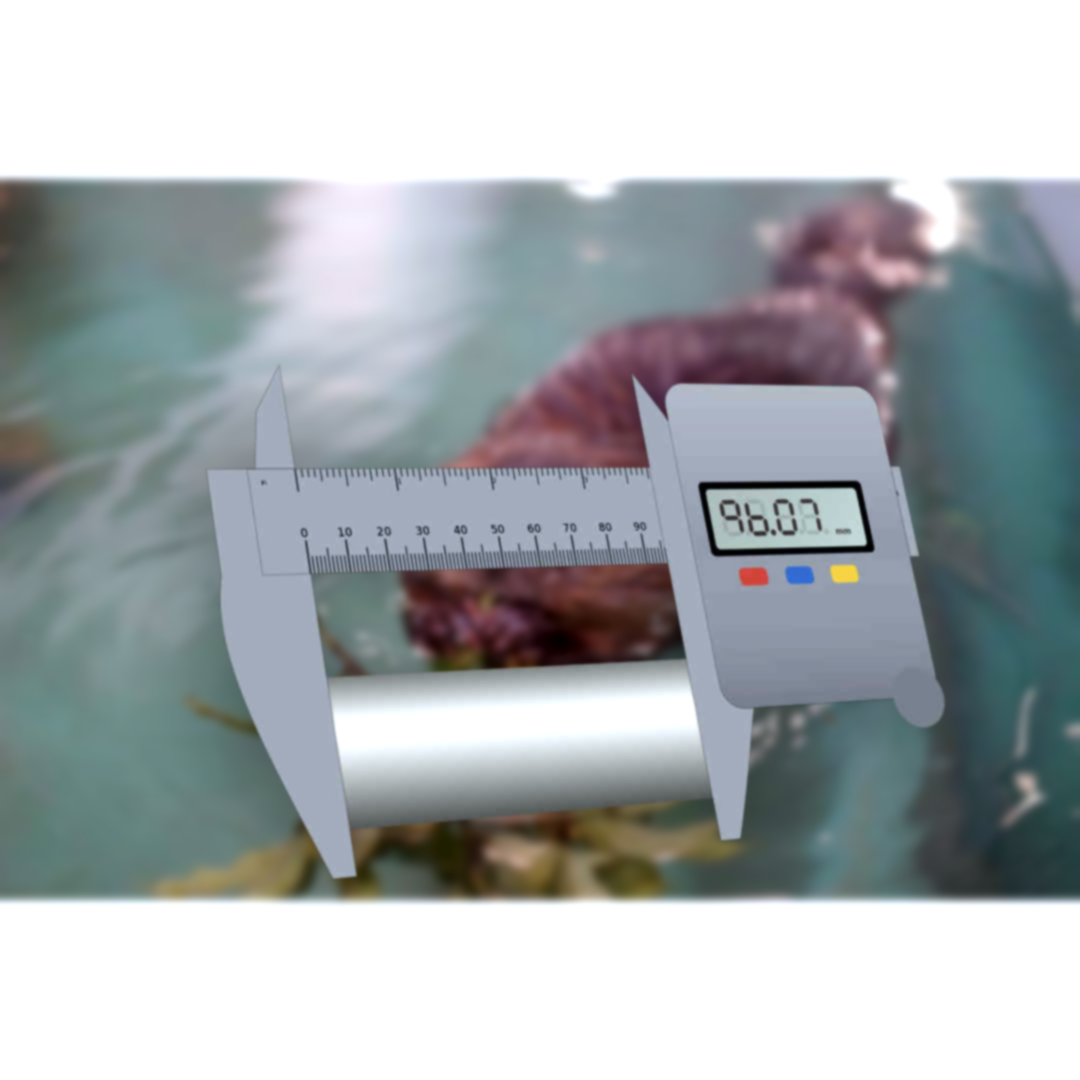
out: 96.07,mm
